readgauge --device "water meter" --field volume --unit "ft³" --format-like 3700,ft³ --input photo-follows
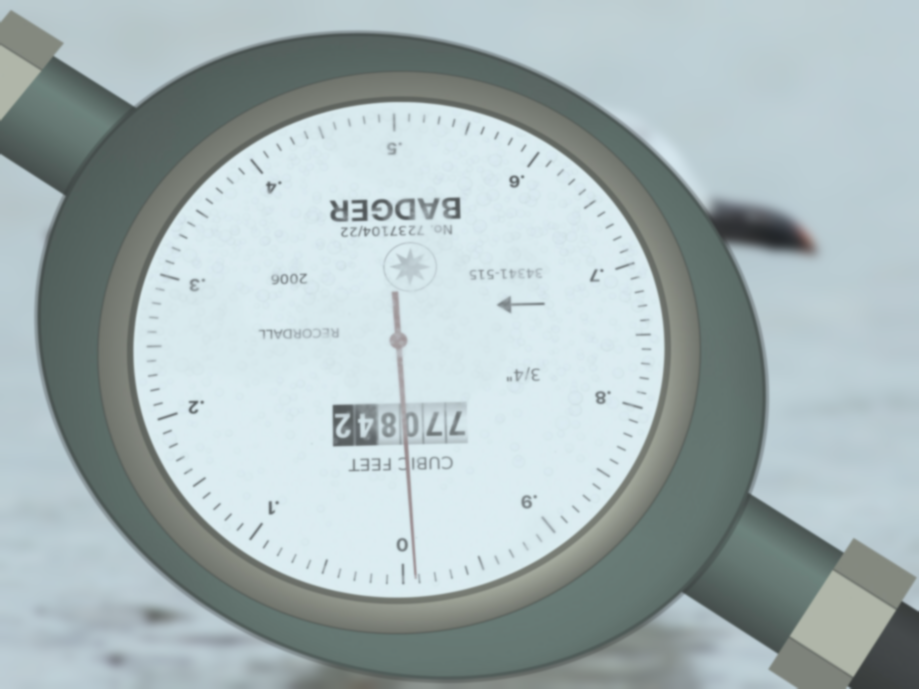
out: 770841.99,ft³
